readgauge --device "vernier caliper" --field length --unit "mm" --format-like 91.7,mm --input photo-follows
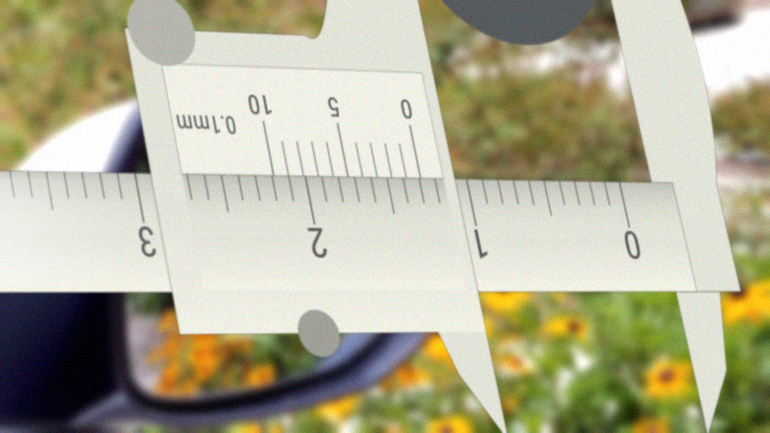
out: 12.9,mm
